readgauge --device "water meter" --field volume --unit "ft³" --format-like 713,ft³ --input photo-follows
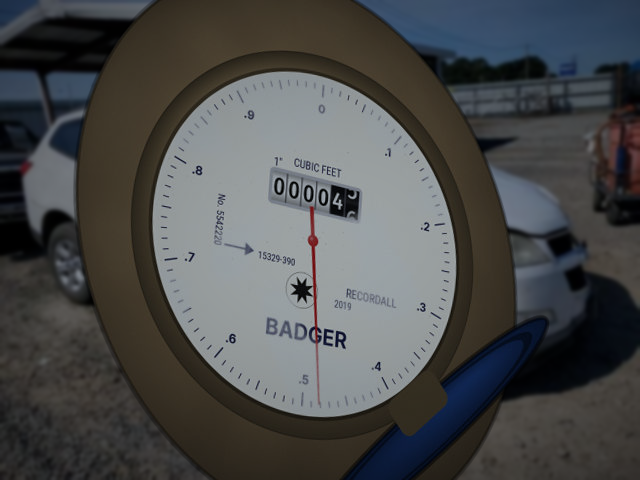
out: 45.48,ft³
